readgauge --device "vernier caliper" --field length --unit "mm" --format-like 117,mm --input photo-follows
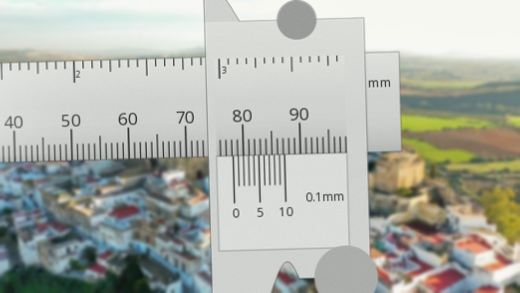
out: 78.2,mm
